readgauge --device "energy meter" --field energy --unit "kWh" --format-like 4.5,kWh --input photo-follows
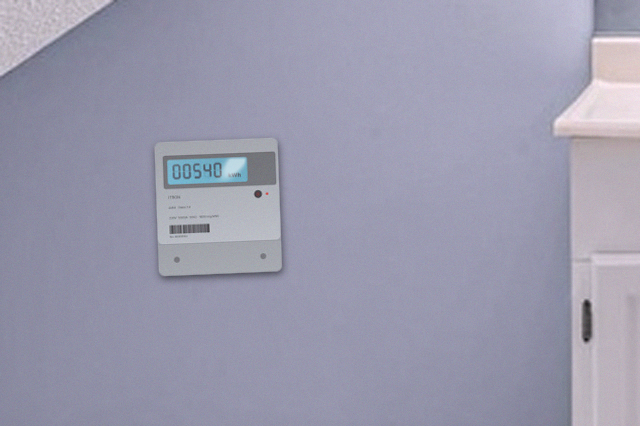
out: 540,kWh
